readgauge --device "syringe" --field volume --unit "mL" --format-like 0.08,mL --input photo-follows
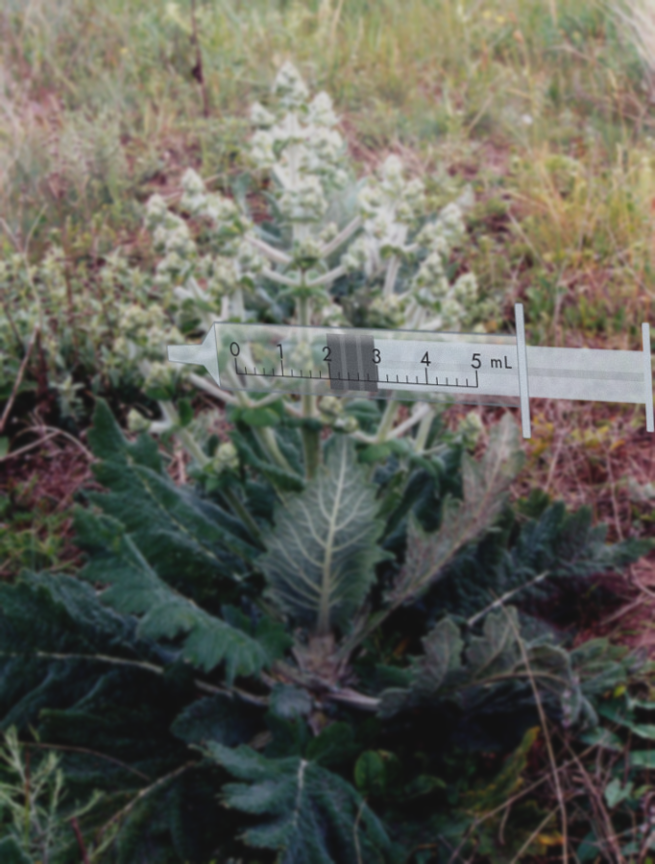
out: 2,mL
